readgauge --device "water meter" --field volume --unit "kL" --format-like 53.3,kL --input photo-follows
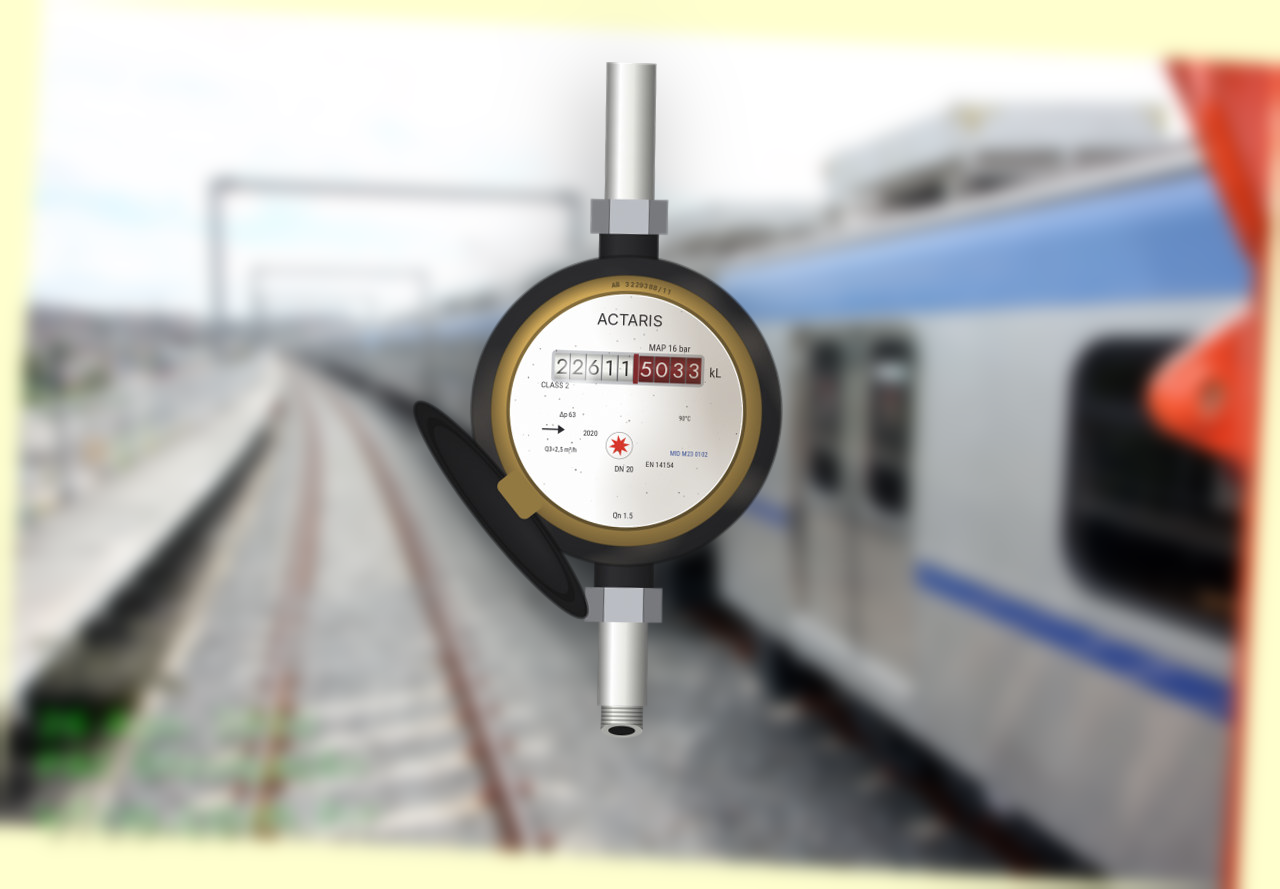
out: 22611.5033,kL
